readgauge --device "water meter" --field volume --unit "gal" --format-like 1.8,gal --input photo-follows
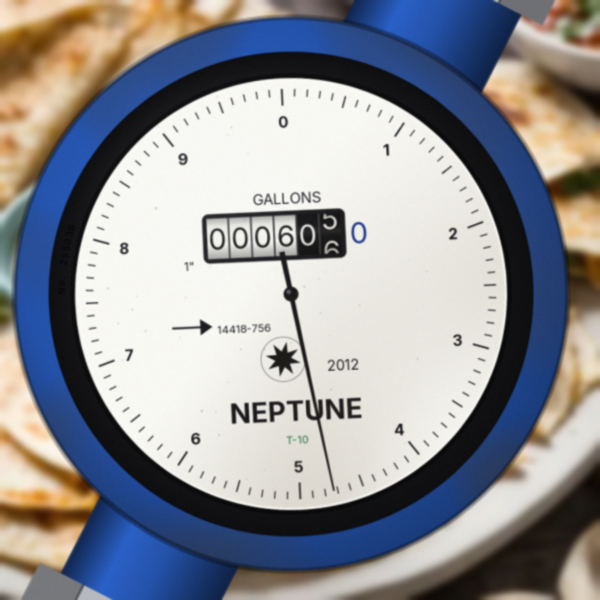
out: 6054.7,gal
